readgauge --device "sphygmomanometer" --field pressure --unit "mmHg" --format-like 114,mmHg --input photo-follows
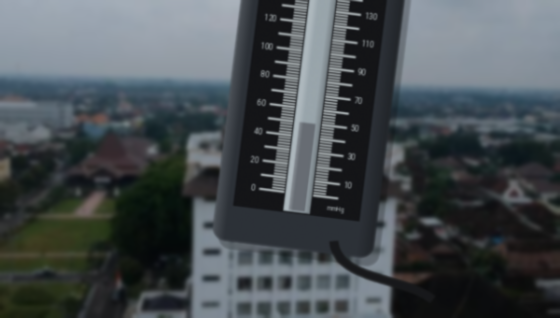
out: 50,mmHg
